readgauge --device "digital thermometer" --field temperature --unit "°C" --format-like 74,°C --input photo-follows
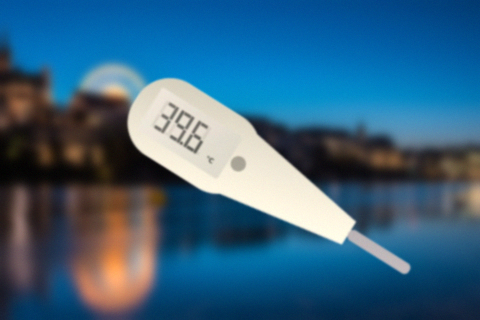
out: 39.6,°C
